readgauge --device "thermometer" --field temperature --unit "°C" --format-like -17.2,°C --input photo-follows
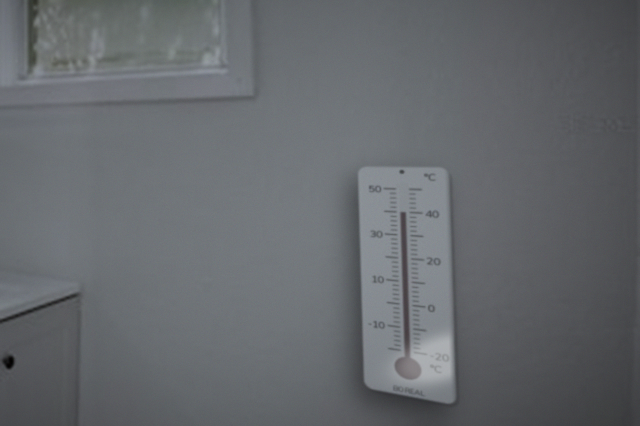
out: 40,°C
